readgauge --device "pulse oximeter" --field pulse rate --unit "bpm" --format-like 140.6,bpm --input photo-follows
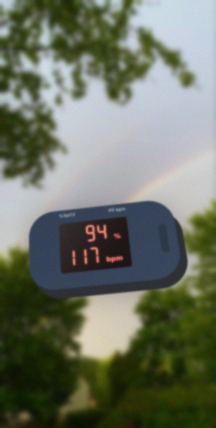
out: 117,bpm
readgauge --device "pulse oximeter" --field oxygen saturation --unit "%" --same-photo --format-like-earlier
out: 94,%
